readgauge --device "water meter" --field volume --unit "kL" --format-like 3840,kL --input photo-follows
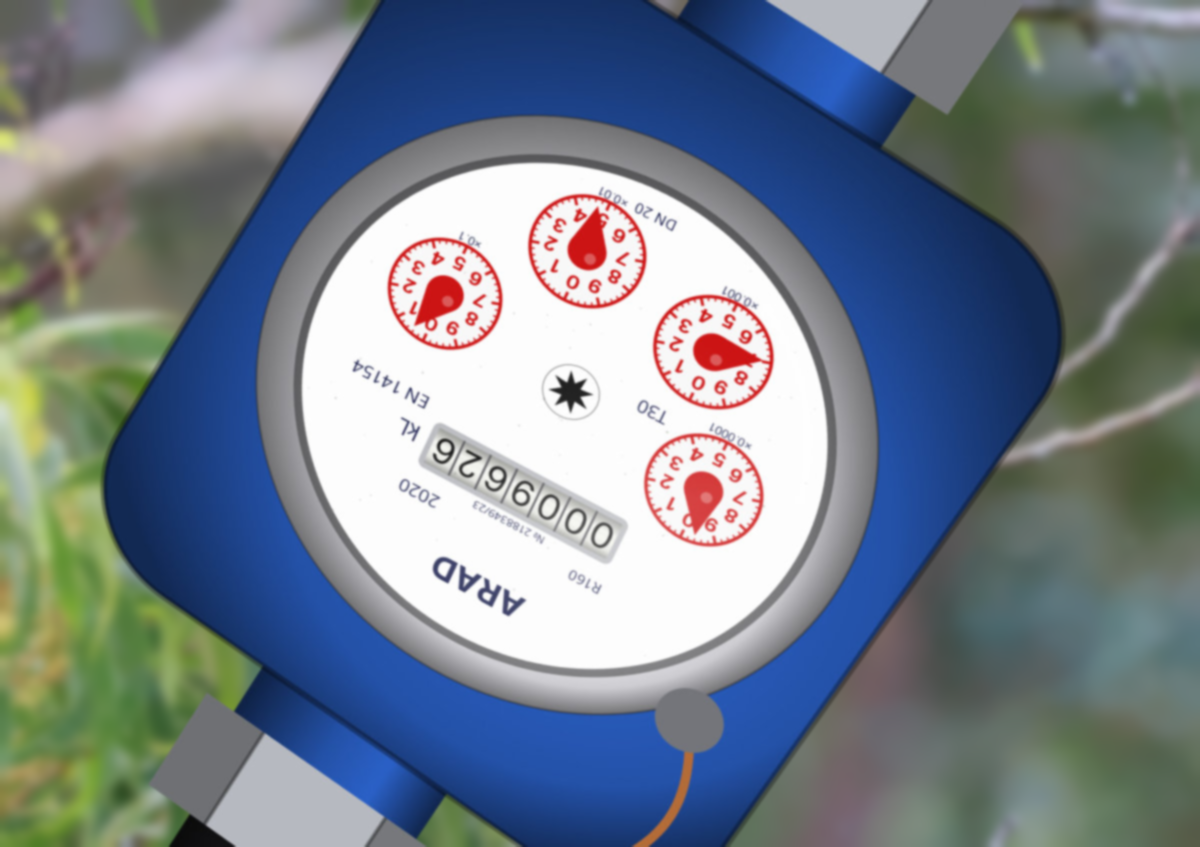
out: 9626.0469,kL
